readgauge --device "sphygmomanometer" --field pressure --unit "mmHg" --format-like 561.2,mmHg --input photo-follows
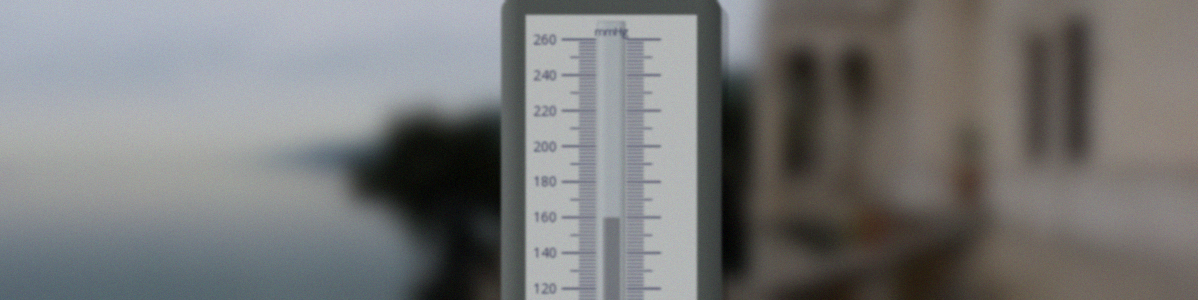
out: 160,mmHg
